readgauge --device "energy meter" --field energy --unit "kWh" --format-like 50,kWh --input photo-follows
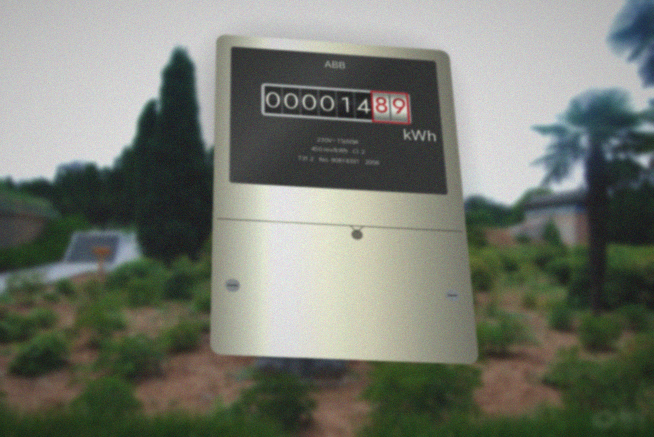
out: 14.89,kWh
